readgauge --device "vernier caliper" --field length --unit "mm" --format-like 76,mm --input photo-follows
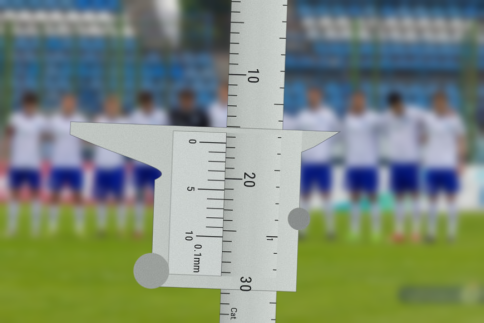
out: 16.6,mm
